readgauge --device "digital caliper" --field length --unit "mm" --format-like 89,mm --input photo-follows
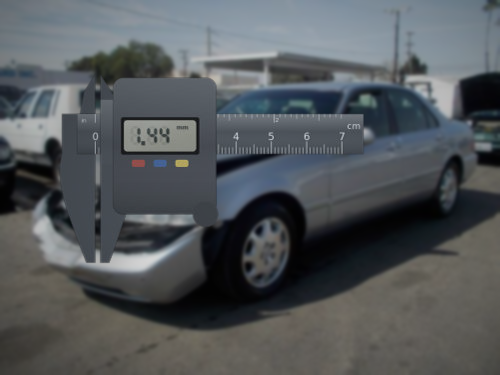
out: 1.44,mm
